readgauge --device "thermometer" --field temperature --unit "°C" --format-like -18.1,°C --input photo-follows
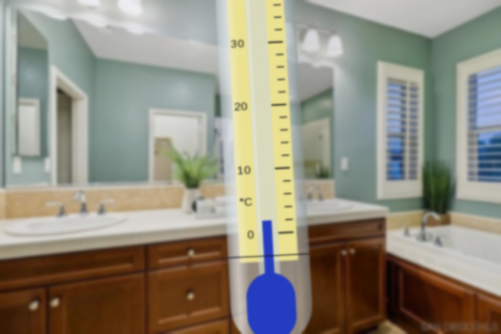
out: 2,°C
